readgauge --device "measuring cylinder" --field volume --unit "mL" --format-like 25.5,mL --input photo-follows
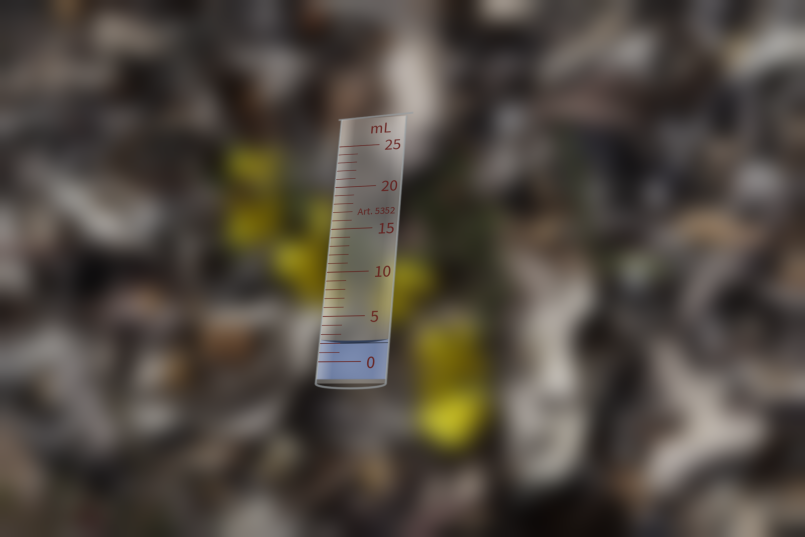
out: 2,mL
